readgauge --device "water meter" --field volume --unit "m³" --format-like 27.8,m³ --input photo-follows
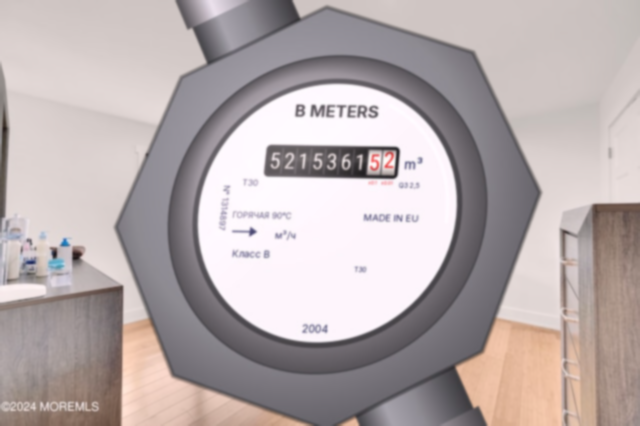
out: 5215361.52,m³
